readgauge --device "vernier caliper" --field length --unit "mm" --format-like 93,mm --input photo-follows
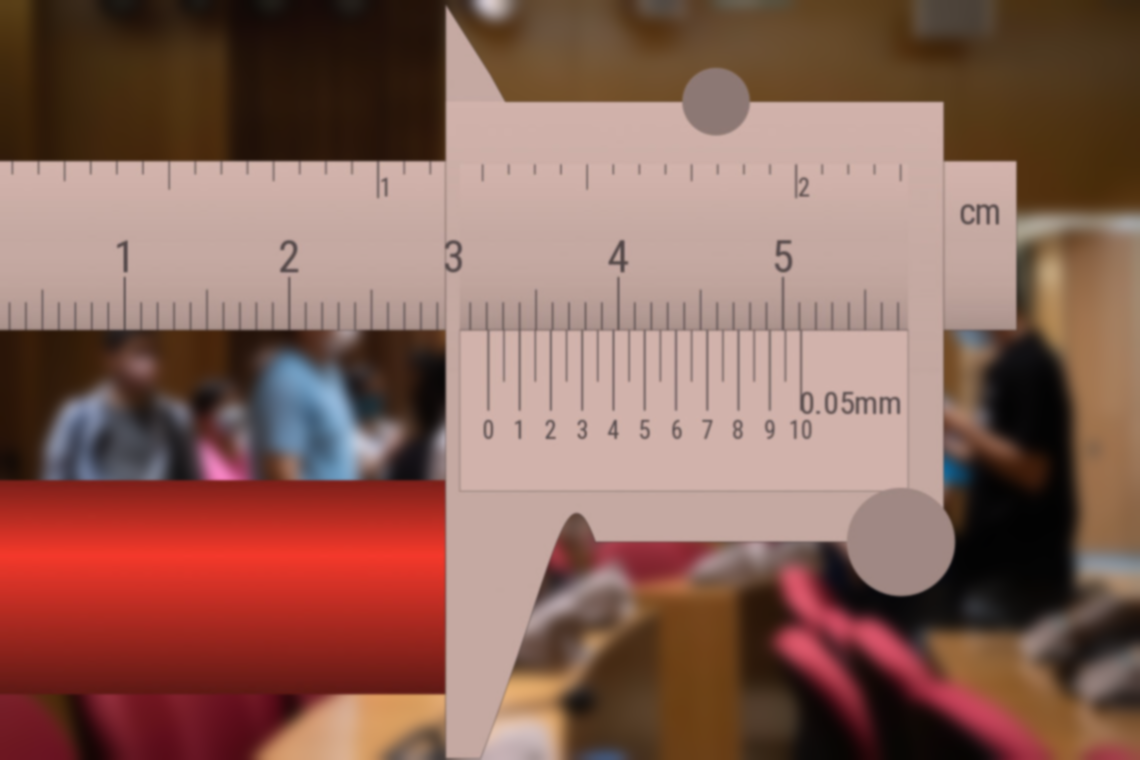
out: 32.1,mm
